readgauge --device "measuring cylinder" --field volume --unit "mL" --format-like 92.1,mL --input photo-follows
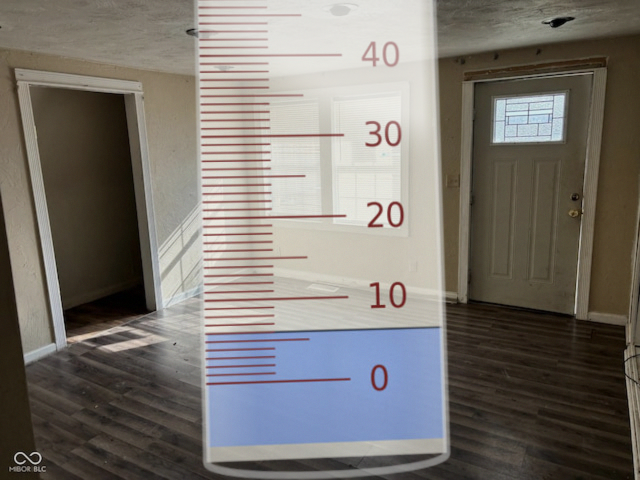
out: 6,mL
